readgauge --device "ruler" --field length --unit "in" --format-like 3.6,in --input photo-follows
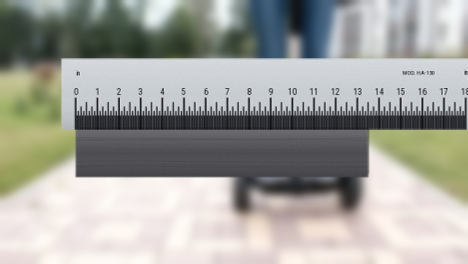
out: 13.5,in
